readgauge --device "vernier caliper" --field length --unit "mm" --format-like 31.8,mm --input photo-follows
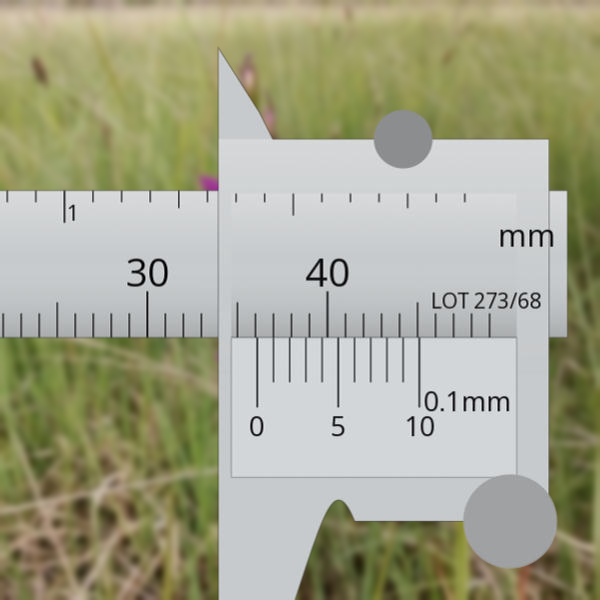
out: 36.1,mm
